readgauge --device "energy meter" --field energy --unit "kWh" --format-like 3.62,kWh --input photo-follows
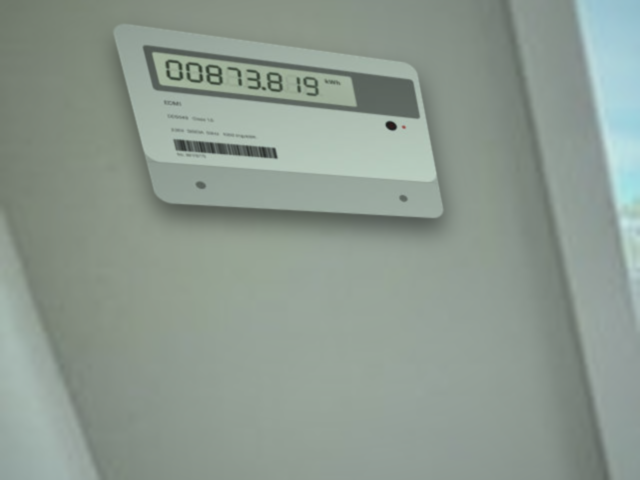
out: 873.819,kWh
